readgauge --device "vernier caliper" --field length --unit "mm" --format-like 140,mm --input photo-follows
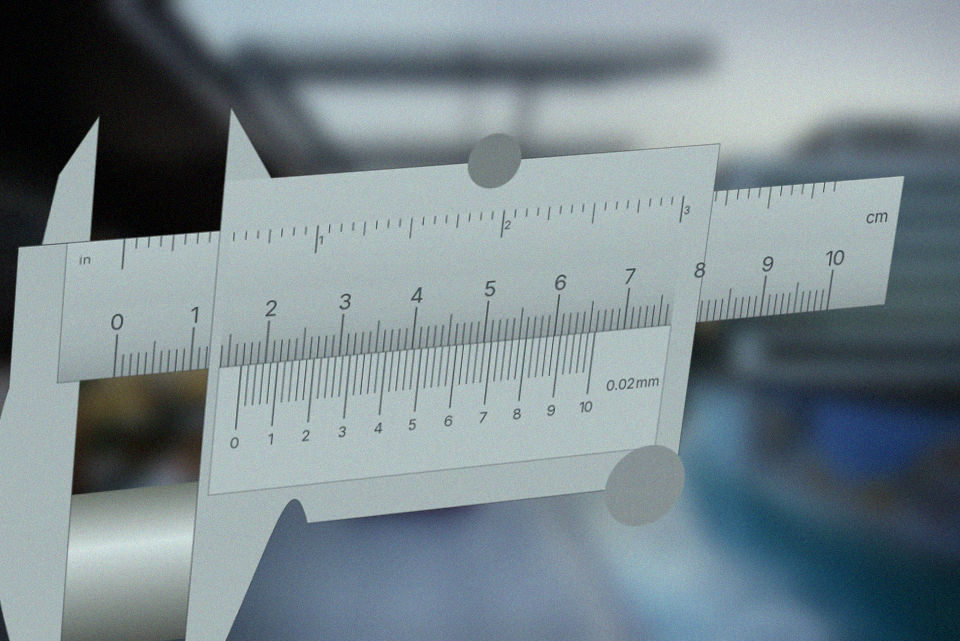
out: 16.8,mm
